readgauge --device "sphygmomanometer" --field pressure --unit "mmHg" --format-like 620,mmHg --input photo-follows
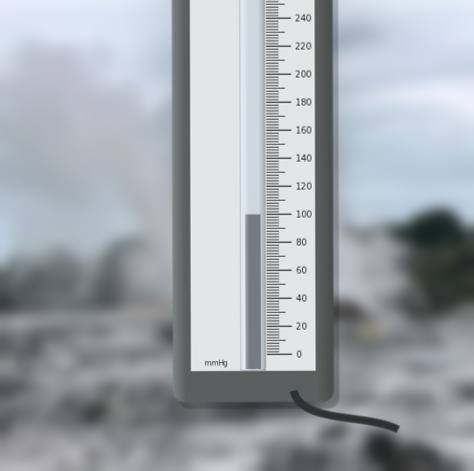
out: 100,mmHg
